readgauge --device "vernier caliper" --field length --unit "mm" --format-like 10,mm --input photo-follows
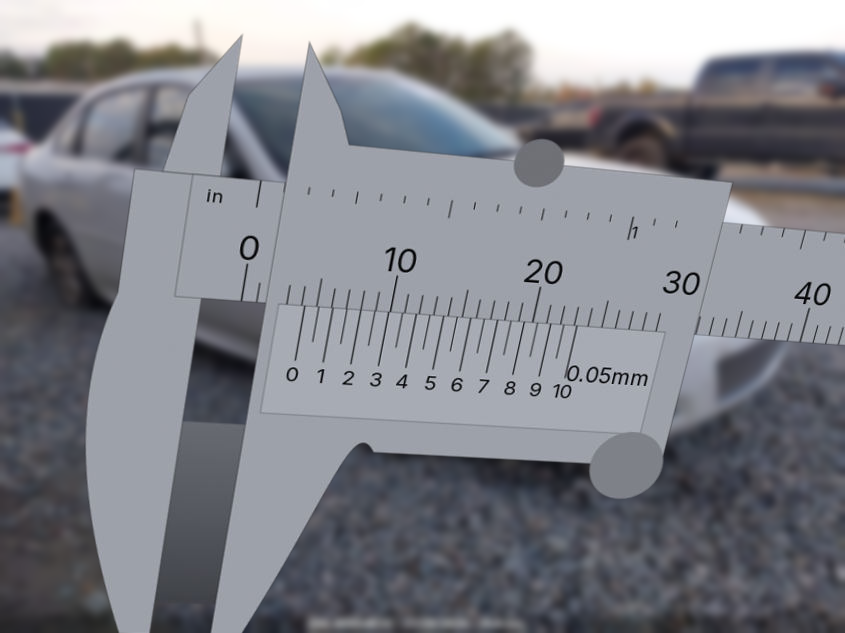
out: 4.2,mm
